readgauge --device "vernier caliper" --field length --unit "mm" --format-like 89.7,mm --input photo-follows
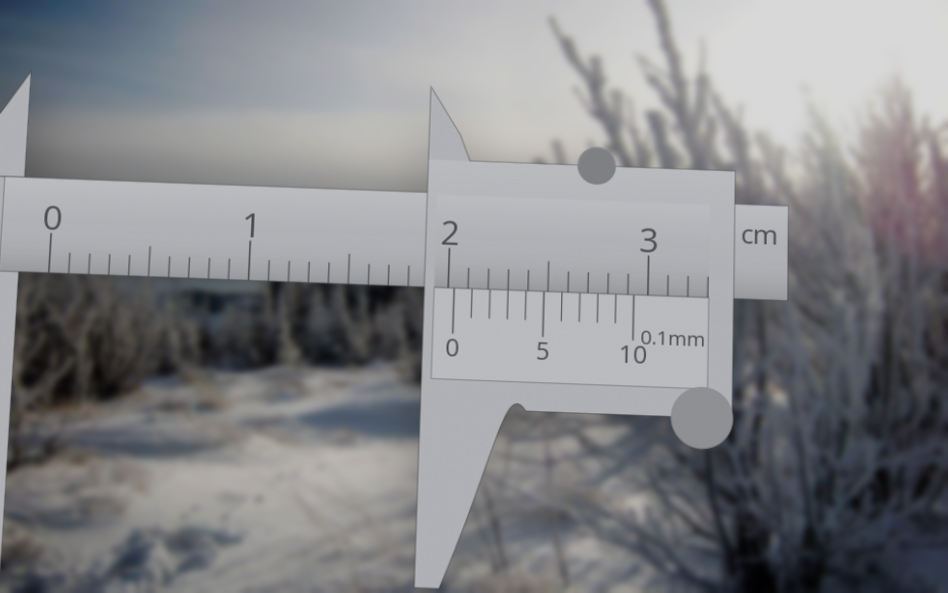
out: 20.3,mm
